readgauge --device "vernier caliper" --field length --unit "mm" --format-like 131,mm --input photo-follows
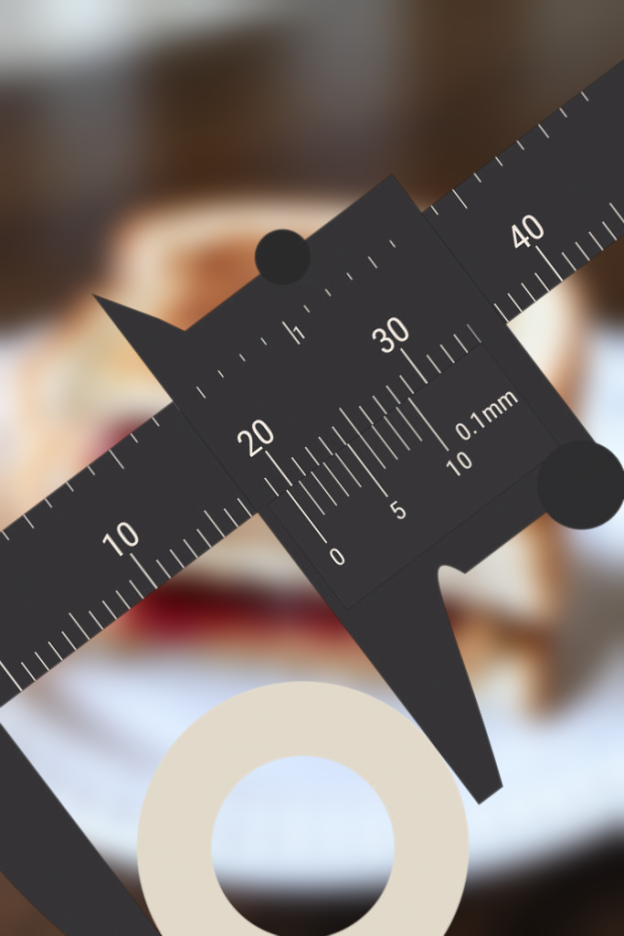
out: 19.6,mm
